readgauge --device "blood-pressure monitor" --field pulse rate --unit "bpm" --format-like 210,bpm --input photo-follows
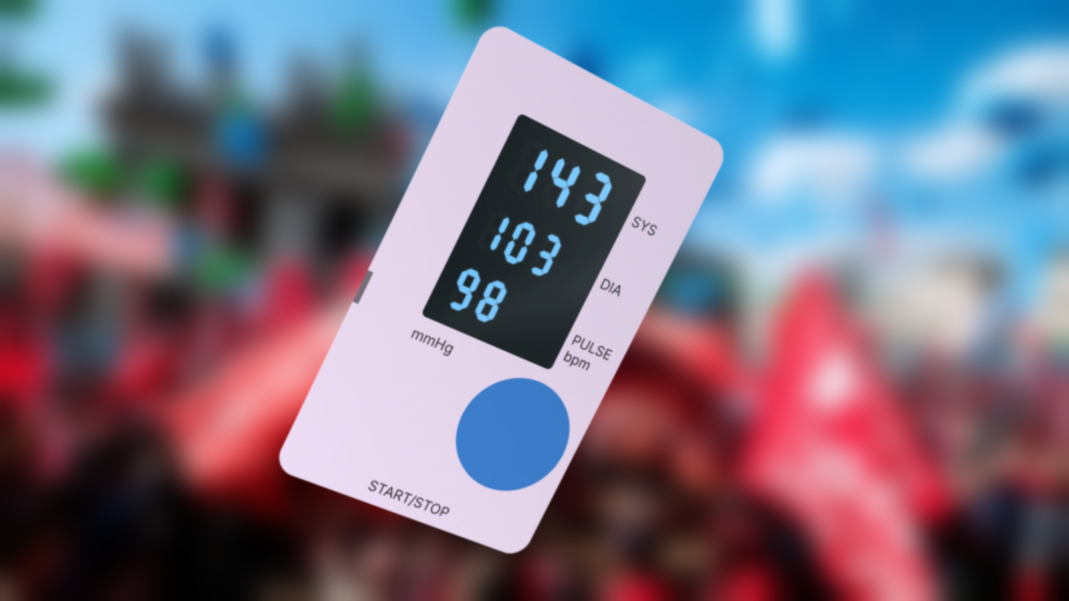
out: 98,bpm
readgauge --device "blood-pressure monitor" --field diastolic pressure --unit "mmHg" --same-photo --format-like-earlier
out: 103,mmHg
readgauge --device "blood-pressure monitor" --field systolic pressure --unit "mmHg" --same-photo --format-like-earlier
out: 143,mmHg
